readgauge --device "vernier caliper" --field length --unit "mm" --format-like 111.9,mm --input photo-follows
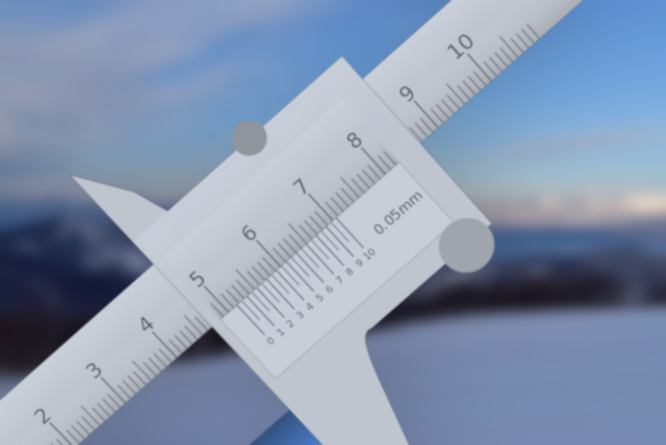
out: 51.6,mm
